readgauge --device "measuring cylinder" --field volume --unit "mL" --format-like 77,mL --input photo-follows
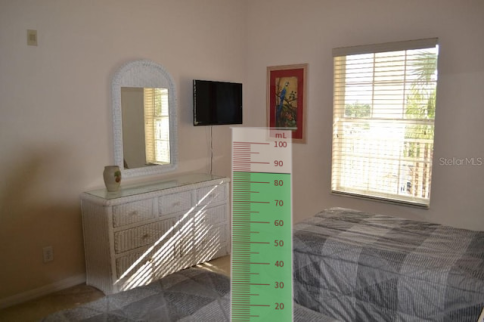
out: 85,mL
